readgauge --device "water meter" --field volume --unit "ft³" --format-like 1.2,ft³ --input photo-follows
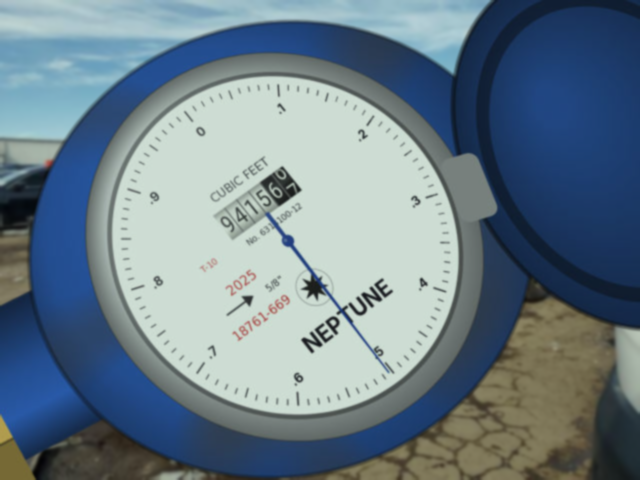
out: 941566.50,ft³
